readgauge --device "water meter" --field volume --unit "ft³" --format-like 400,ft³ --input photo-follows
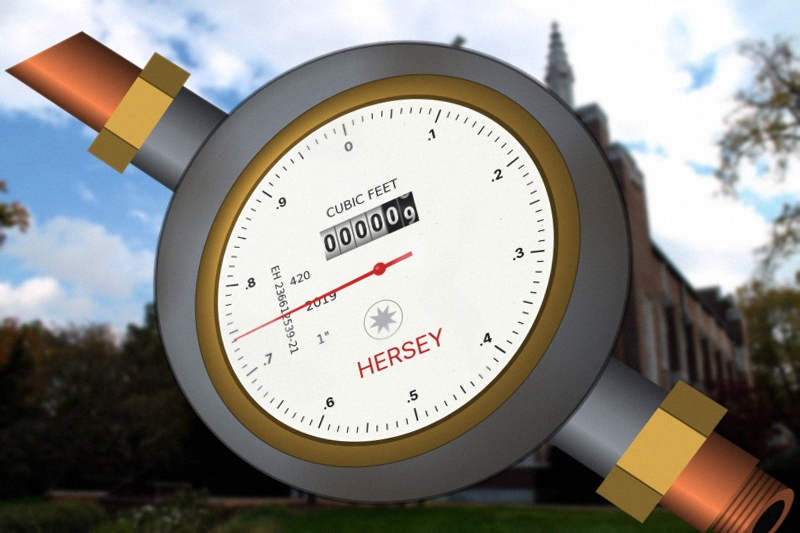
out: 8.74,ft³
